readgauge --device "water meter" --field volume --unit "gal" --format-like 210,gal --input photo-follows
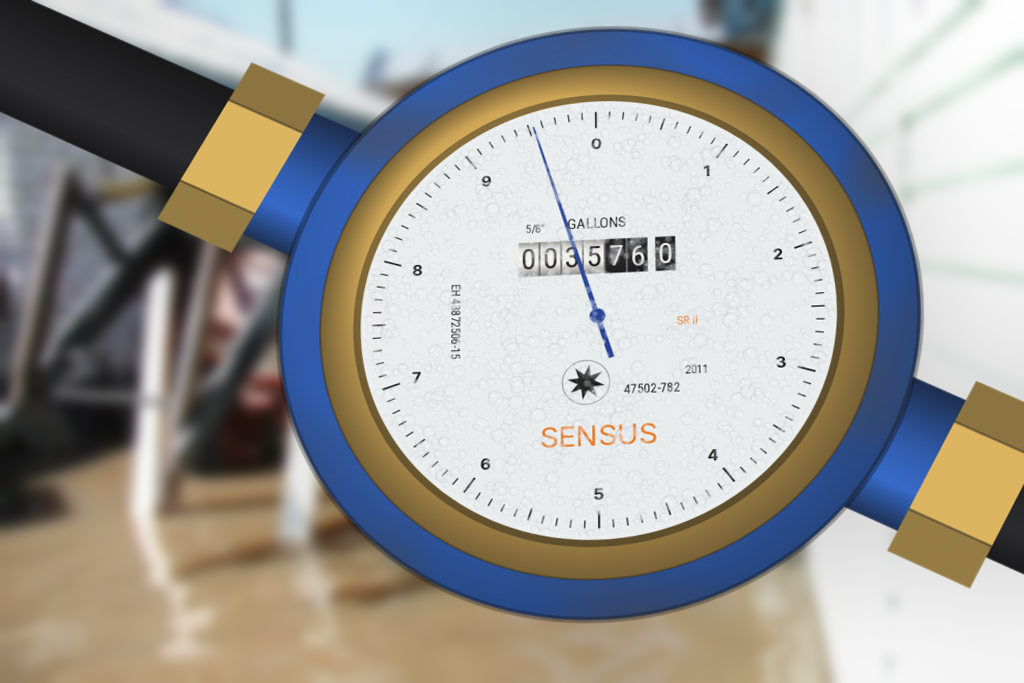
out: 35759.5,gal
